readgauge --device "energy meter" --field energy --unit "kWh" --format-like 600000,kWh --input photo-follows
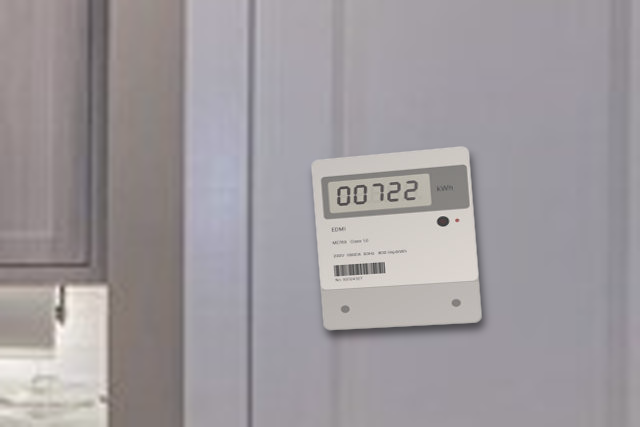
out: 722,kWh
